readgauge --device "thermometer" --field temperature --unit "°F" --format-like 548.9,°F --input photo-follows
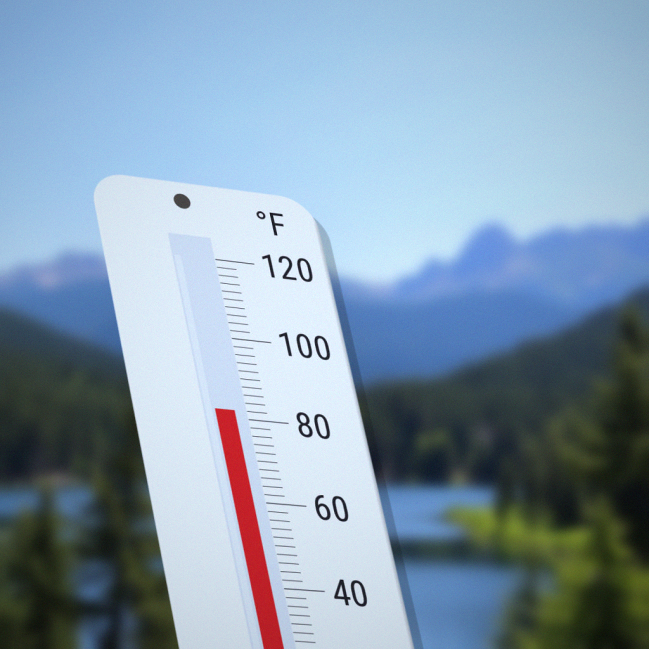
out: 82,°F
